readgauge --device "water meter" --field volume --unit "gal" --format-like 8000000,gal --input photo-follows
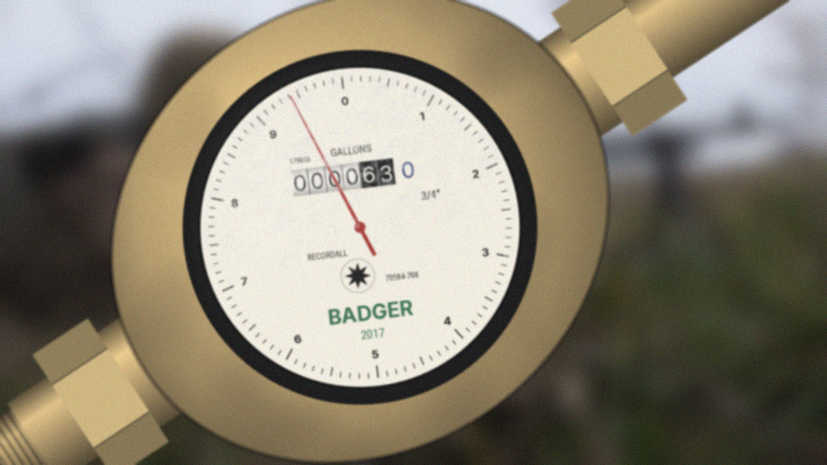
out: 629.4,gal
